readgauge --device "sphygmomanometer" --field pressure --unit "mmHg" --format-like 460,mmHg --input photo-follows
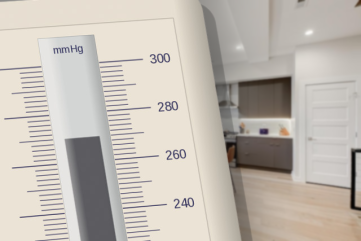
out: 270,mmHg
